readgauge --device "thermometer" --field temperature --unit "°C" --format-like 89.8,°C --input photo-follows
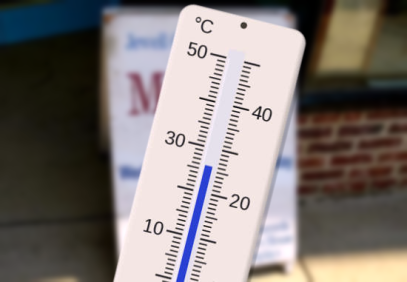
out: 26,°C
